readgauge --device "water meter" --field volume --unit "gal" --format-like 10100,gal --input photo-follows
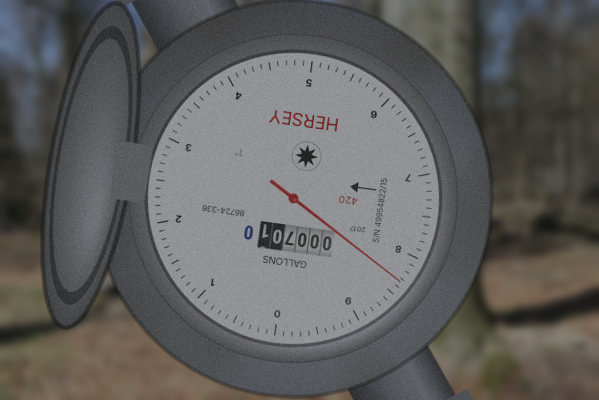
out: 7008.3,gal
